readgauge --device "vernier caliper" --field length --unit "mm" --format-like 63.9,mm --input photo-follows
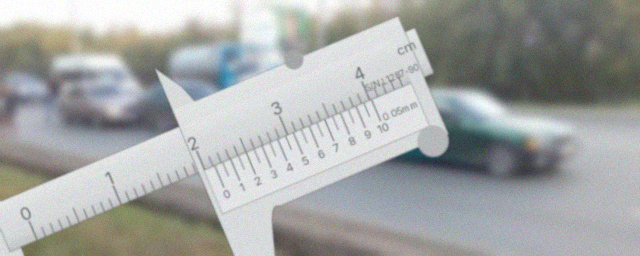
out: 21.2,mm
